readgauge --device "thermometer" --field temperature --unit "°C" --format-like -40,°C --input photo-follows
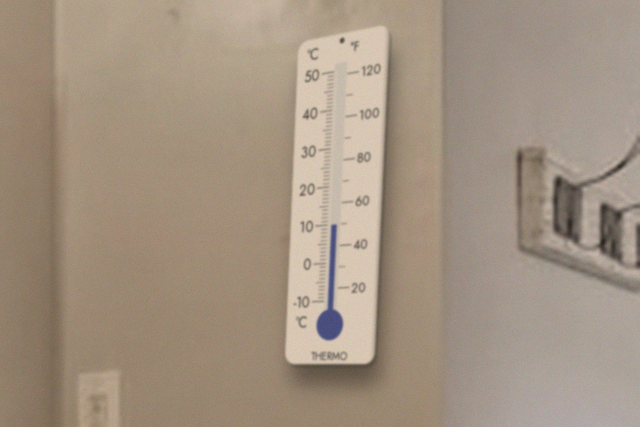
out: 10,°C
